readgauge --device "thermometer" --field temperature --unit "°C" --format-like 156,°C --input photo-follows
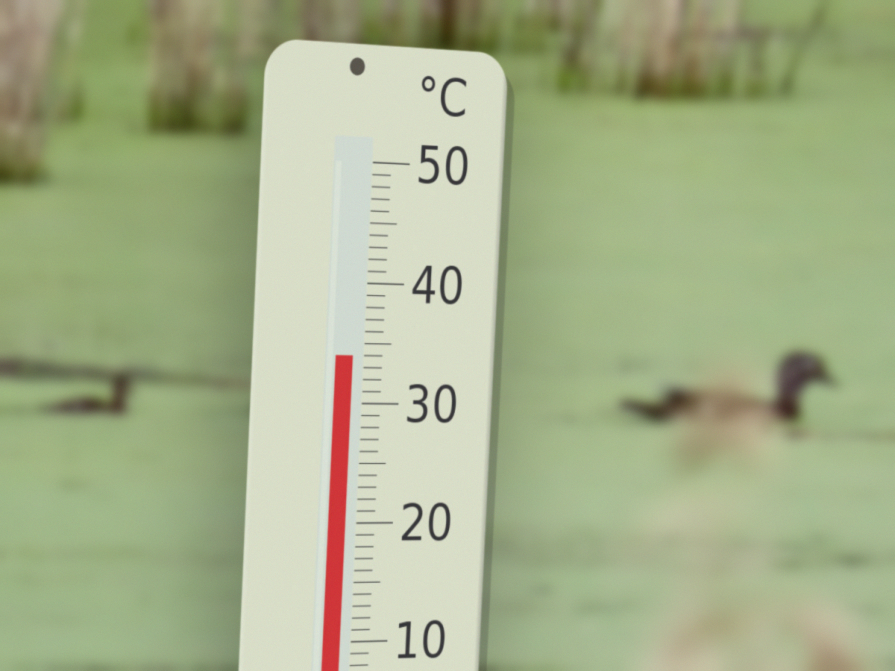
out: 34,°C
